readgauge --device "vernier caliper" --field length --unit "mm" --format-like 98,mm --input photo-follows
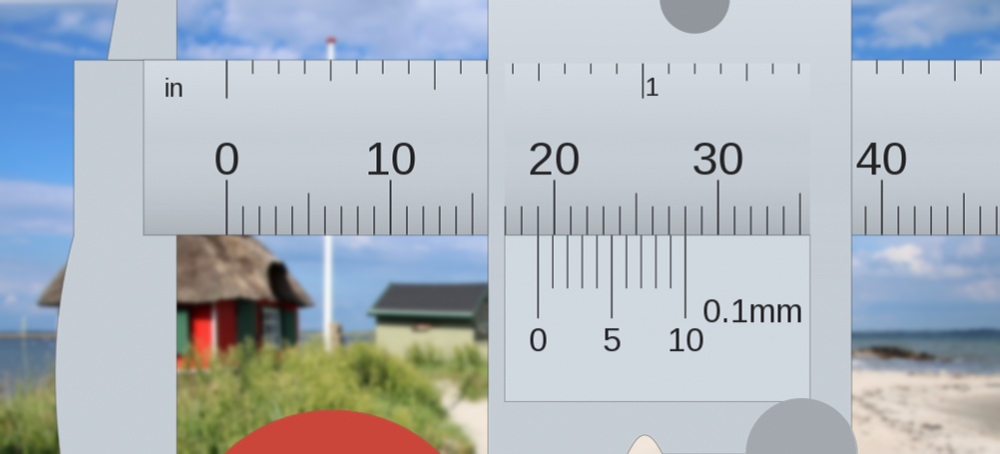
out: 19.0,mm
